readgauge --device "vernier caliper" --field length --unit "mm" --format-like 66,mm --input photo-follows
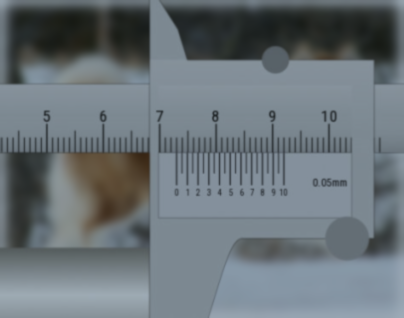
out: 73.0,mm
